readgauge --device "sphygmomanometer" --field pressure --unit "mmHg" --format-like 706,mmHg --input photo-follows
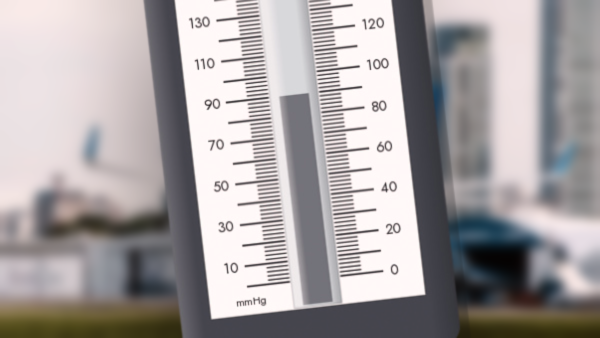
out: 90,mmHg
